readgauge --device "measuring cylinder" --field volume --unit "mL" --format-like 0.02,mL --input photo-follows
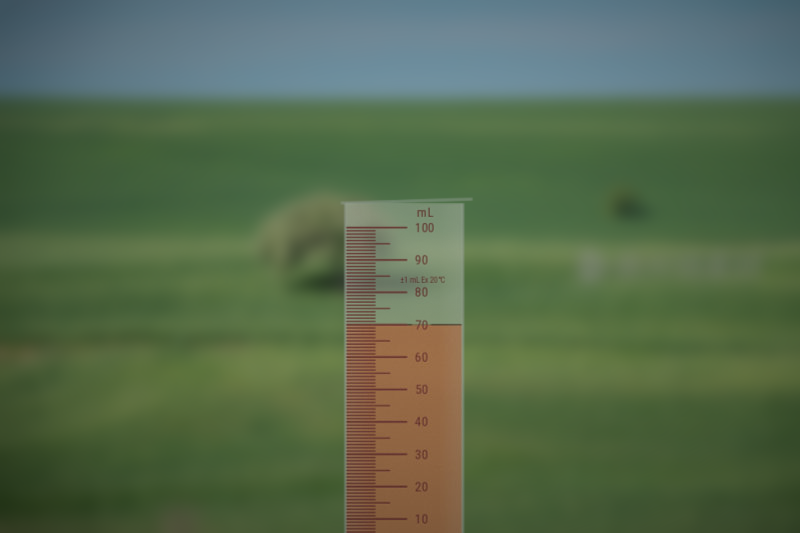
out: 70,mL
